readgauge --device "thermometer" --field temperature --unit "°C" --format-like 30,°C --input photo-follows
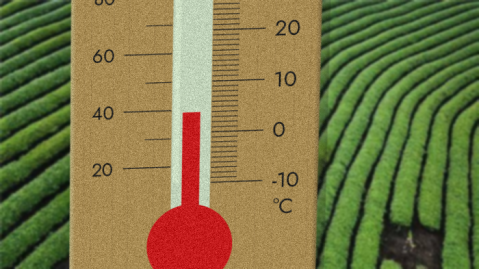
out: 4,°C
